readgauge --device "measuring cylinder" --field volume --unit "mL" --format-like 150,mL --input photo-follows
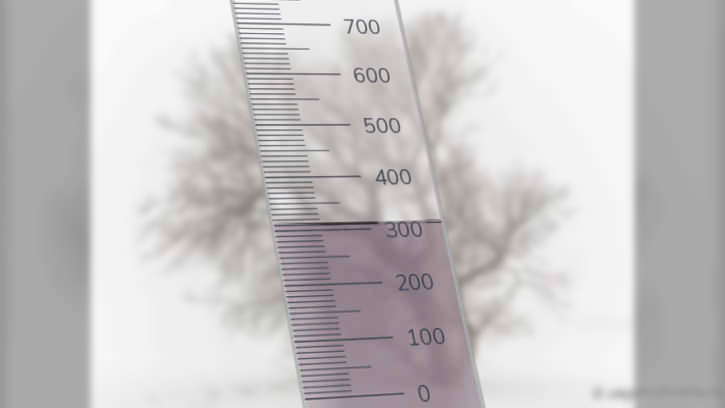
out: 310,mL
